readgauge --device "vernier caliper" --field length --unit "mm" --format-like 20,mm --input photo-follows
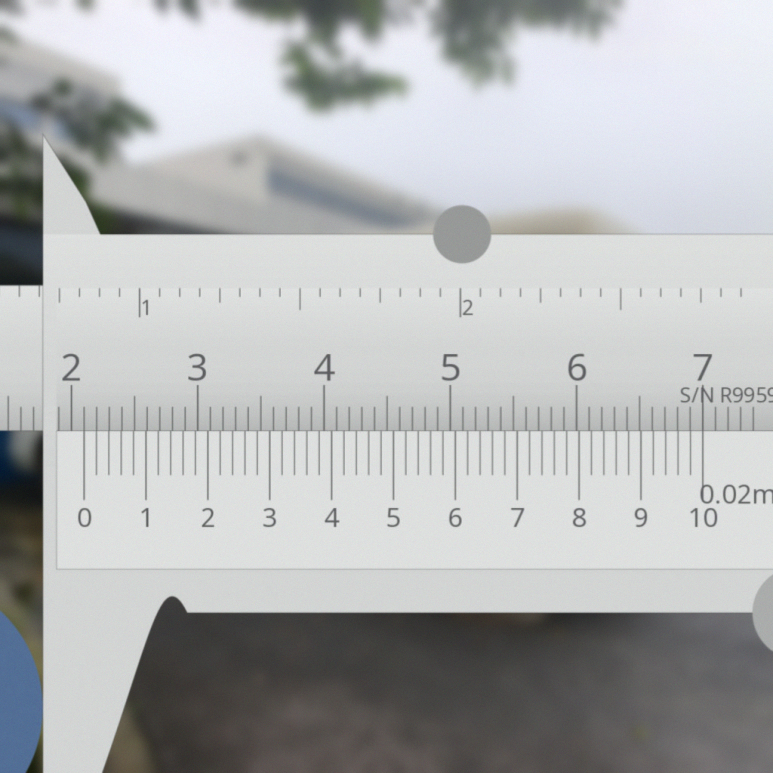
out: 21.0,mm
